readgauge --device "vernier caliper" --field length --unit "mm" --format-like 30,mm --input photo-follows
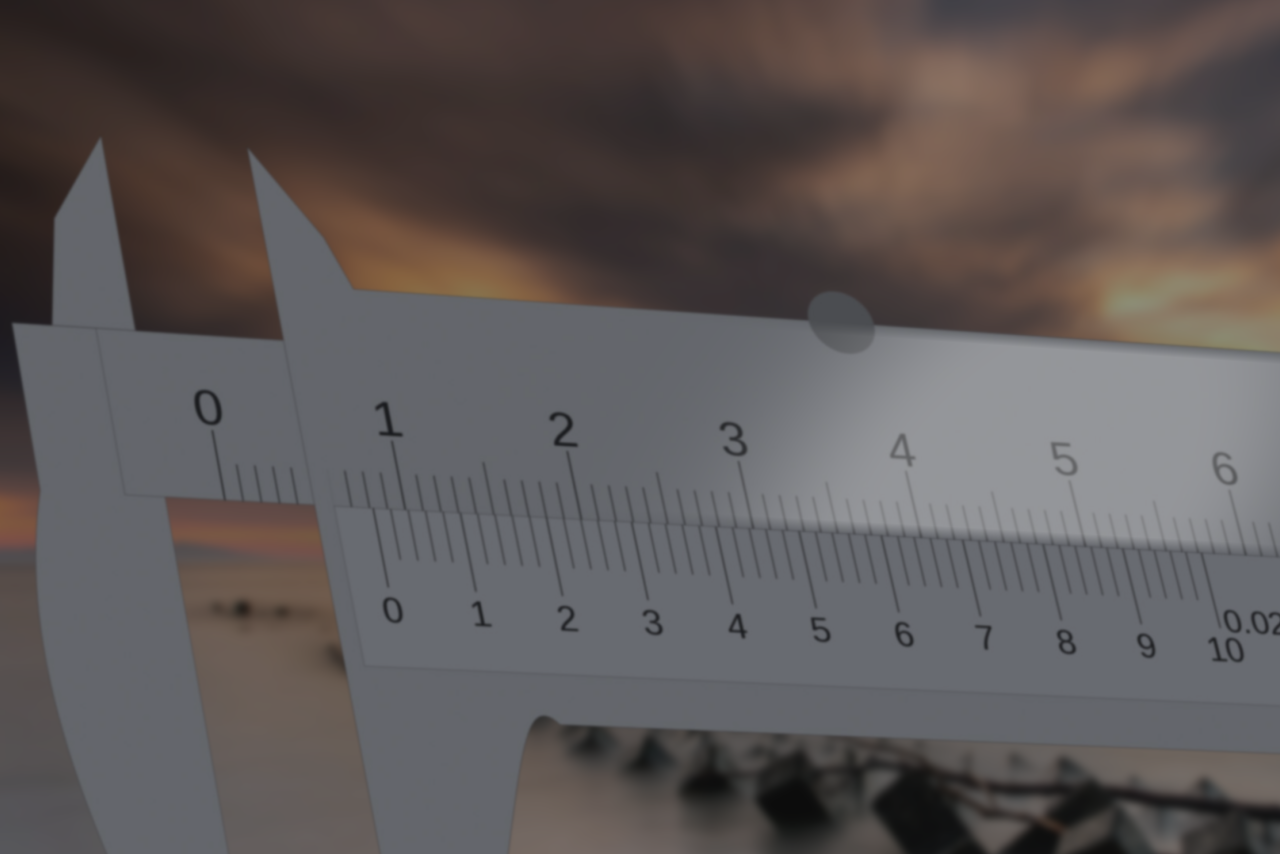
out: 8.2,mm
